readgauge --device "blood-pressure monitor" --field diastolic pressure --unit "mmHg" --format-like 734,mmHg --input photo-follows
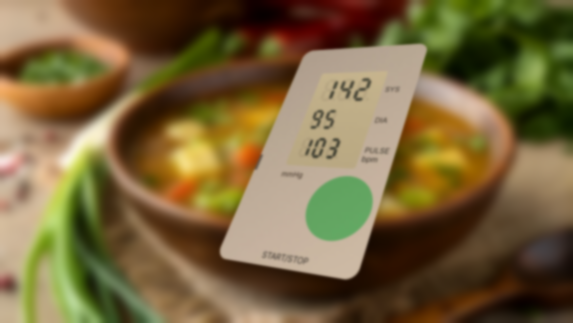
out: 95,mmHg
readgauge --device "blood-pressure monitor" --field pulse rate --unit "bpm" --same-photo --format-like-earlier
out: 103,bpm
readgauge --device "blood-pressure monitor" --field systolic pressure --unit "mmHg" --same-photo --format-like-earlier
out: 142,mmHg
